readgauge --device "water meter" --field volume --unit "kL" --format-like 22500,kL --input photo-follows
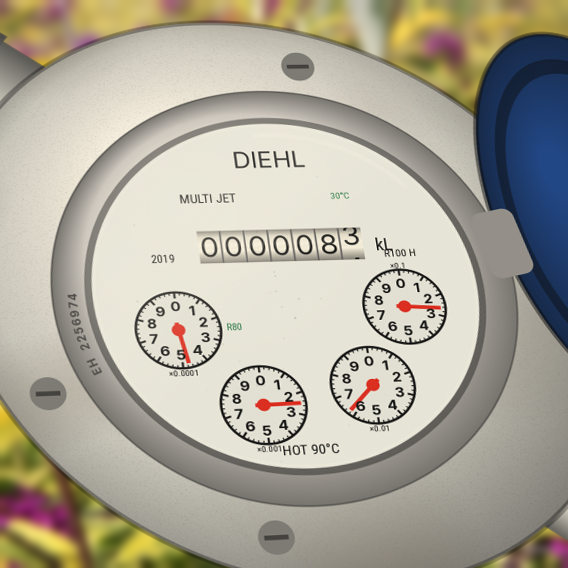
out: 83.2624,kL
